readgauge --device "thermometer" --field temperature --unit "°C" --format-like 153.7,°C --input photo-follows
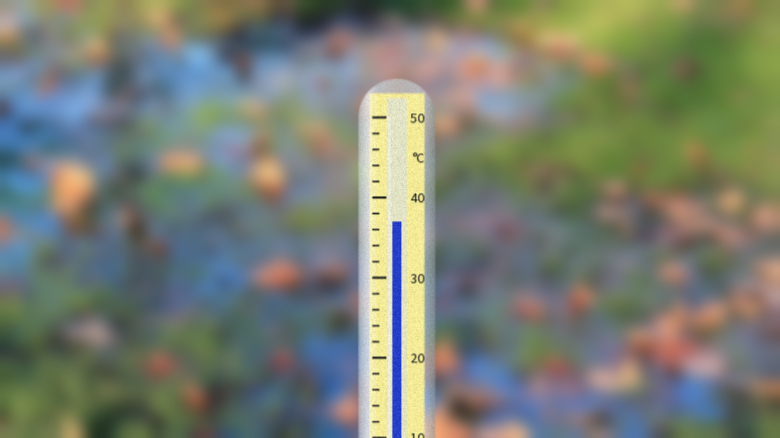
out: 37,°C
